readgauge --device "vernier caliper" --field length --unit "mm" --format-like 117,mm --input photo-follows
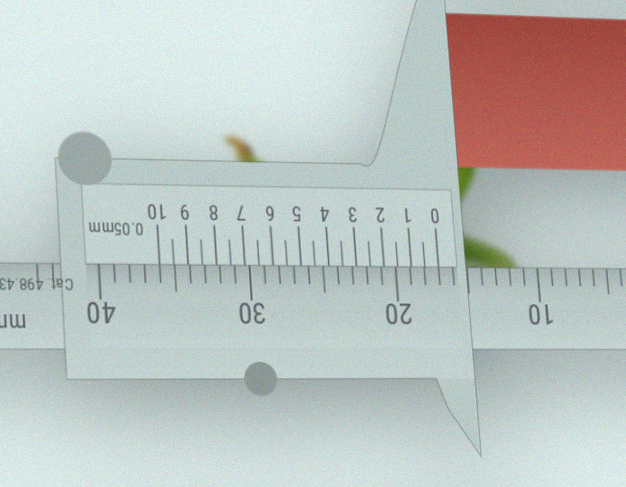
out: 17.0,mm
